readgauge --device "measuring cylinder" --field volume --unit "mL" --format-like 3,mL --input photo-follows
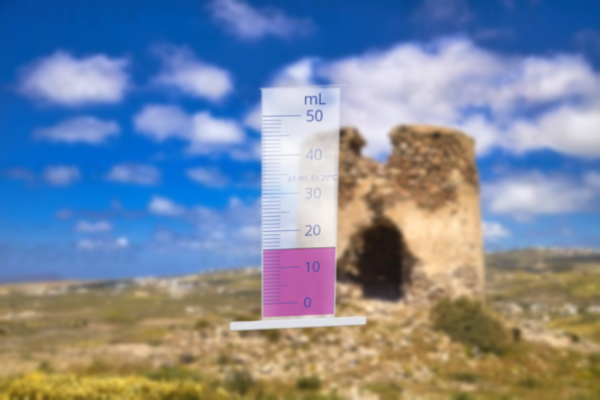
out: 15,mL
